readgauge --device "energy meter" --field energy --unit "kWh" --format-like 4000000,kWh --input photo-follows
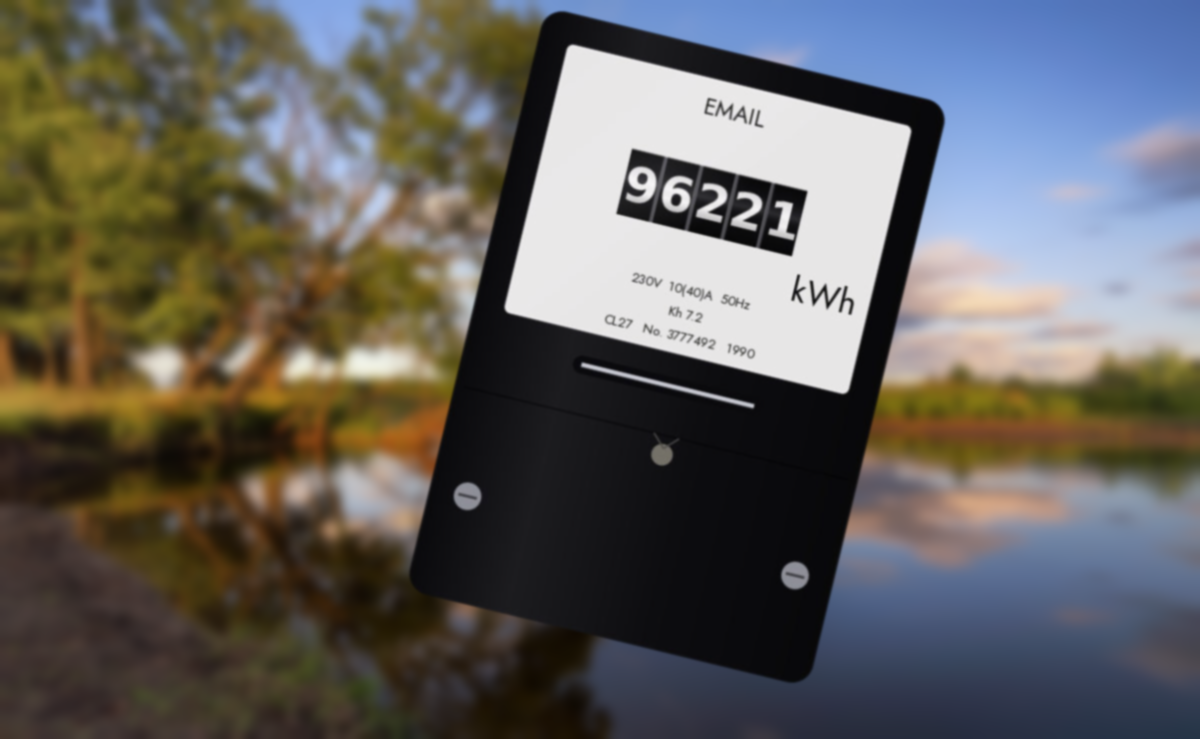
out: 96221,kWh
